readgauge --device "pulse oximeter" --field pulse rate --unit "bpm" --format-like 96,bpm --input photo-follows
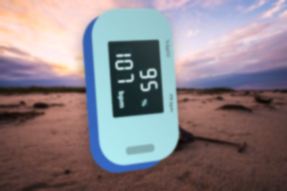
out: 107,bpm
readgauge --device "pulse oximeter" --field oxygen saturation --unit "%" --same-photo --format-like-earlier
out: 95,%
